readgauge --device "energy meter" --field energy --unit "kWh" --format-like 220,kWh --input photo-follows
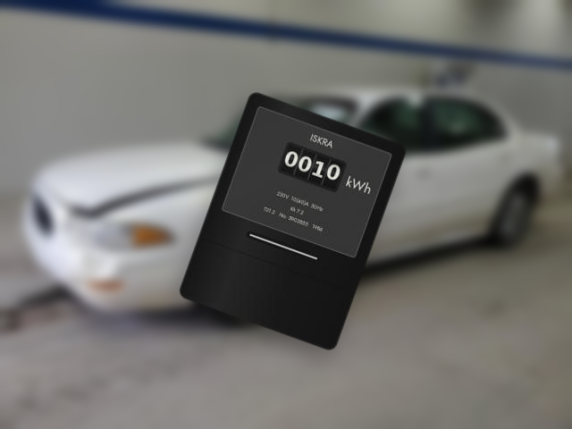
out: 10,kWh
